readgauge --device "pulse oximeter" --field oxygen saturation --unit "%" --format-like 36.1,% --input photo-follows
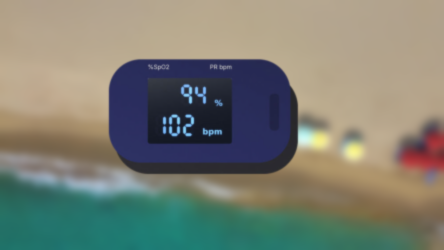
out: 94,%
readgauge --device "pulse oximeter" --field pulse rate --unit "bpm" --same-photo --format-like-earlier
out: 102,bpm
